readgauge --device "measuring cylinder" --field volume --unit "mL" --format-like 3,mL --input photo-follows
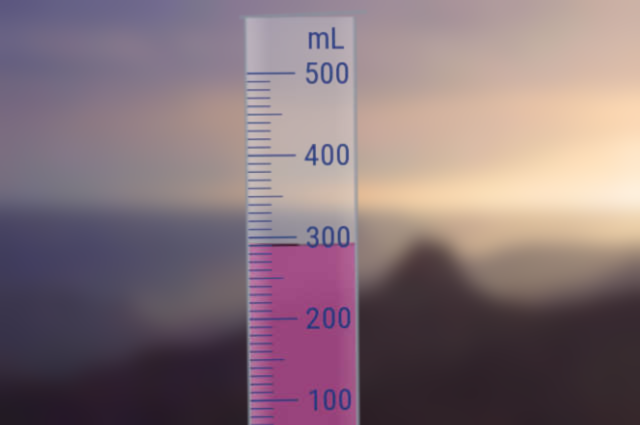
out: 290,mL
